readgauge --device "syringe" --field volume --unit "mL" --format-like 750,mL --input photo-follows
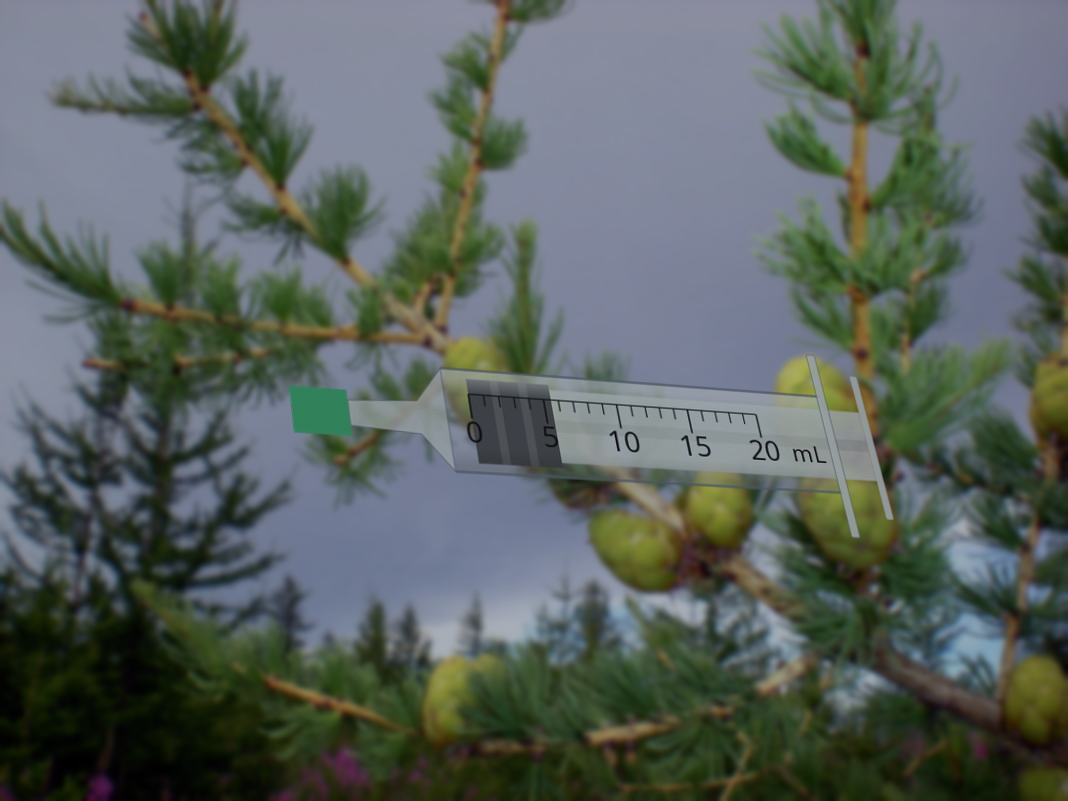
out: 0,mL
